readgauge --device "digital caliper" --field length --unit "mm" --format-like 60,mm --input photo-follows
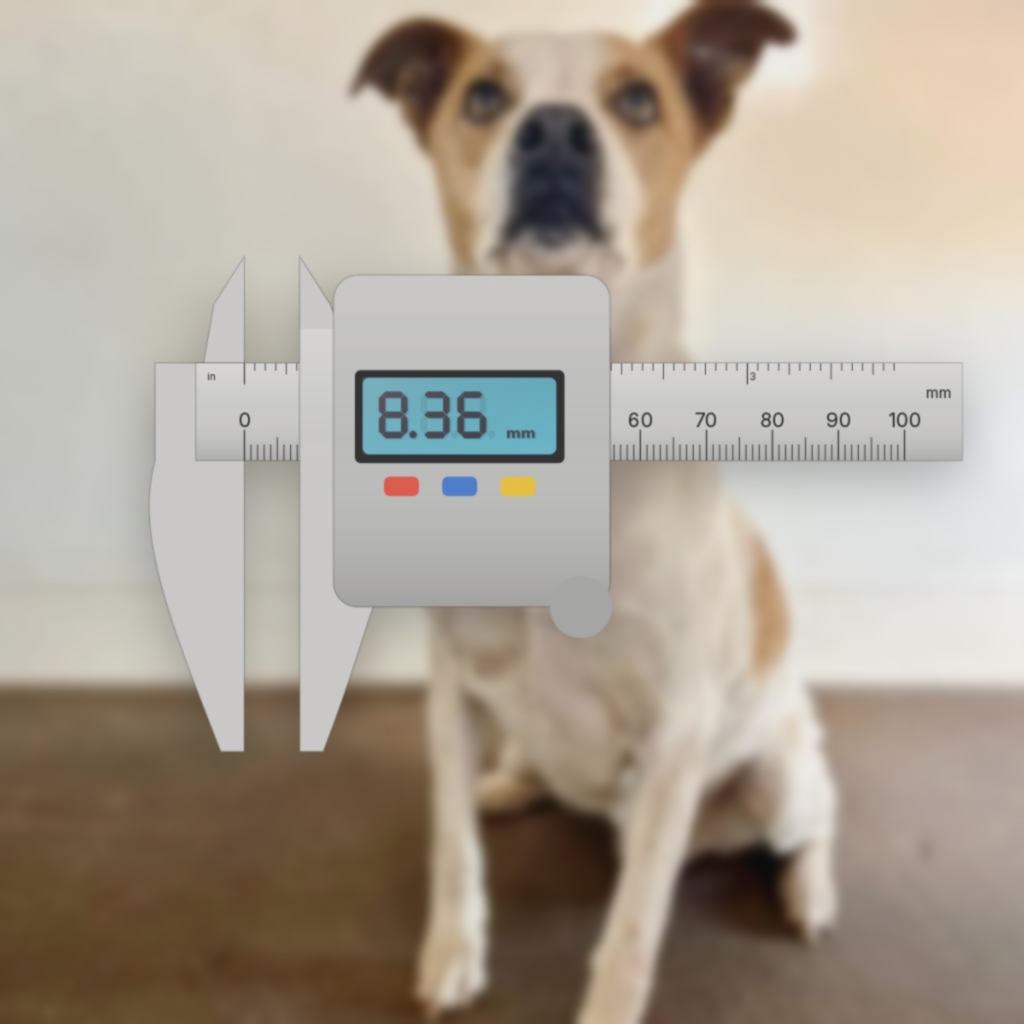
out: 8.36,mm
